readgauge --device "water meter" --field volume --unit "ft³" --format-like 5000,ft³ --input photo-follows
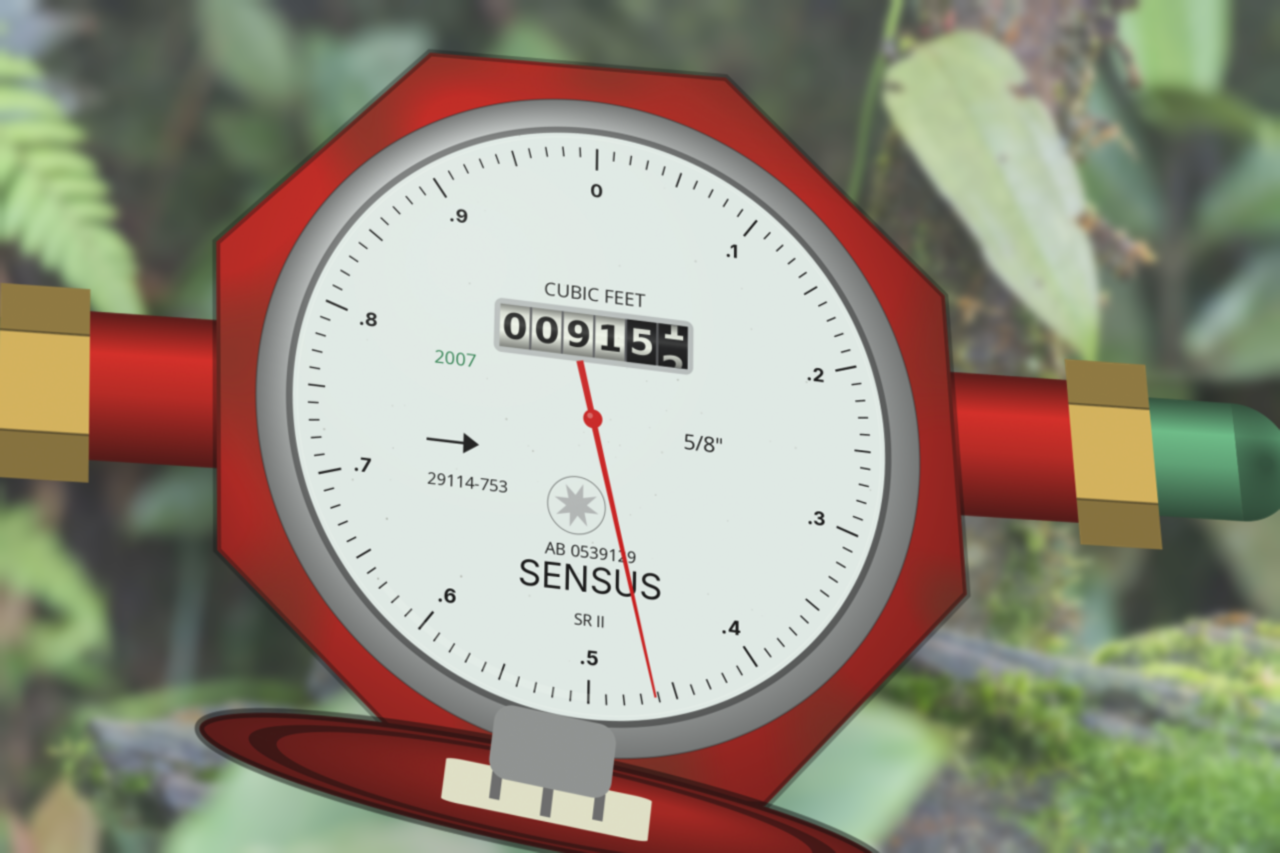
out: 9151.46,ft³
